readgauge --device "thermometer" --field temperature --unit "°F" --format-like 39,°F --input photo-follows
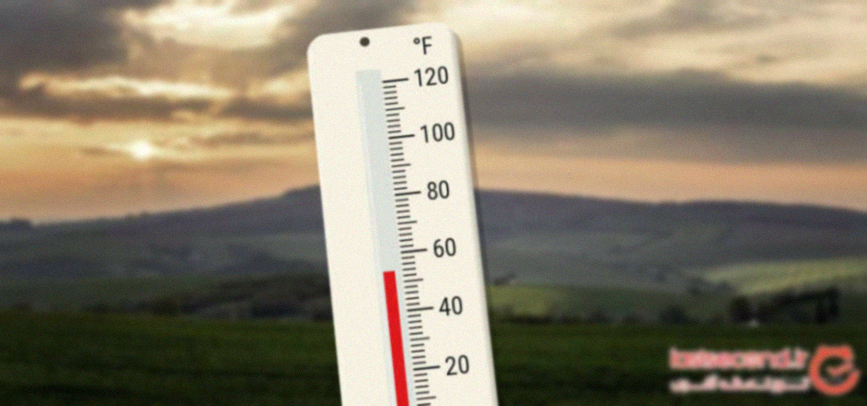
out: 54,°F
